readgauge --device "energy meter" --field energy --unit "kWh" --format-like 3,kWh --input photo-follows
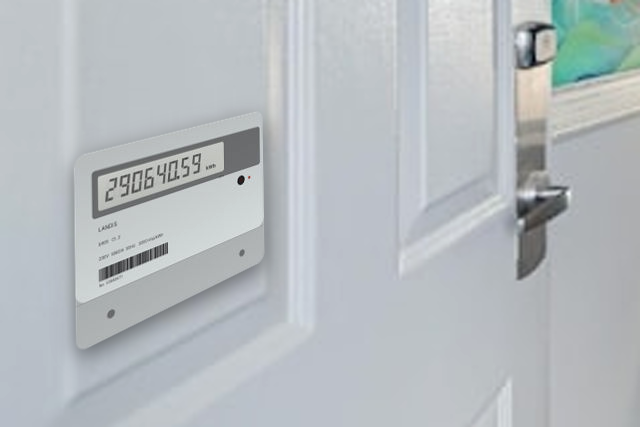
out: 290640.59,kWh
